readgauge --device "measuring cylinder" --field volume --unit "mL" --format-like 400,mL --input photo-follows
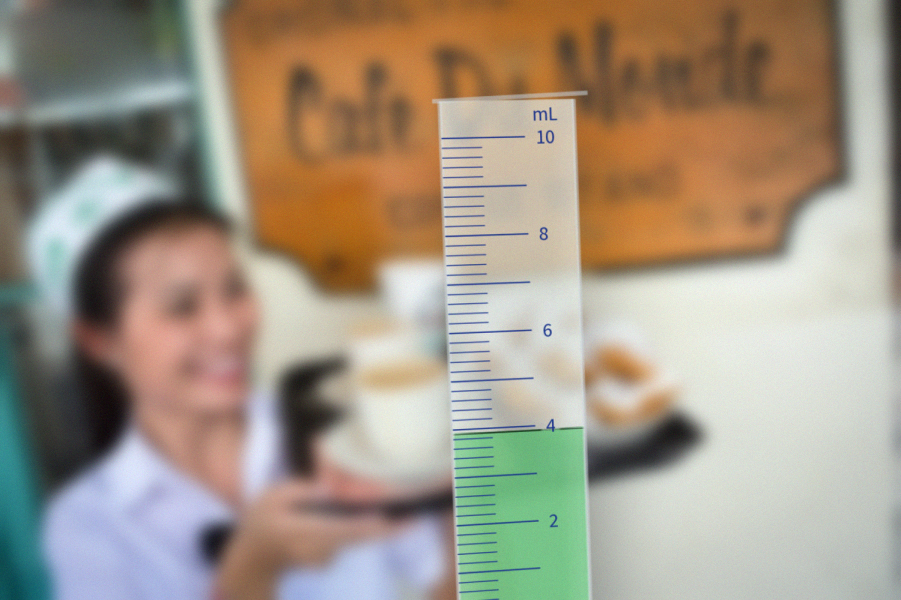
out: 3.9,mL
